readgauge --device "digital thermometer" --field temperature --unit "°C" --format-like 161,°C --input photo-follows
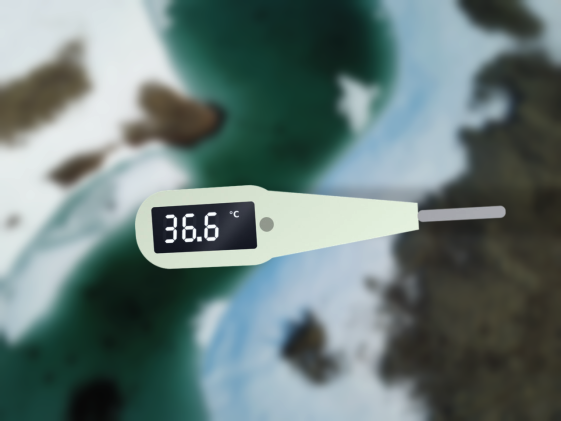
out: 36.6,°C
